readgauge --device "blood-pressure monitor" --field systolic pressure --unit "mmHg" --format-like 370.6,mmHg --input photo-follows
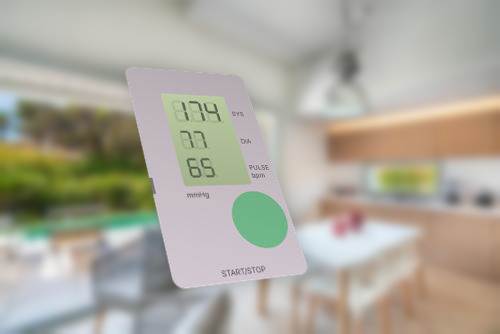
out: 174,mmHg
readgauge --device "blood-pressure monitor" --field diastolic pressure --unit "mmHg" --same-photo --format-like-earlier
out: 77,mmHg
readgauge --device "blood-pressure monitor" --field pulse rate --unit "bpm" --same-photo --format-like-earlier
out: 65,bpm
